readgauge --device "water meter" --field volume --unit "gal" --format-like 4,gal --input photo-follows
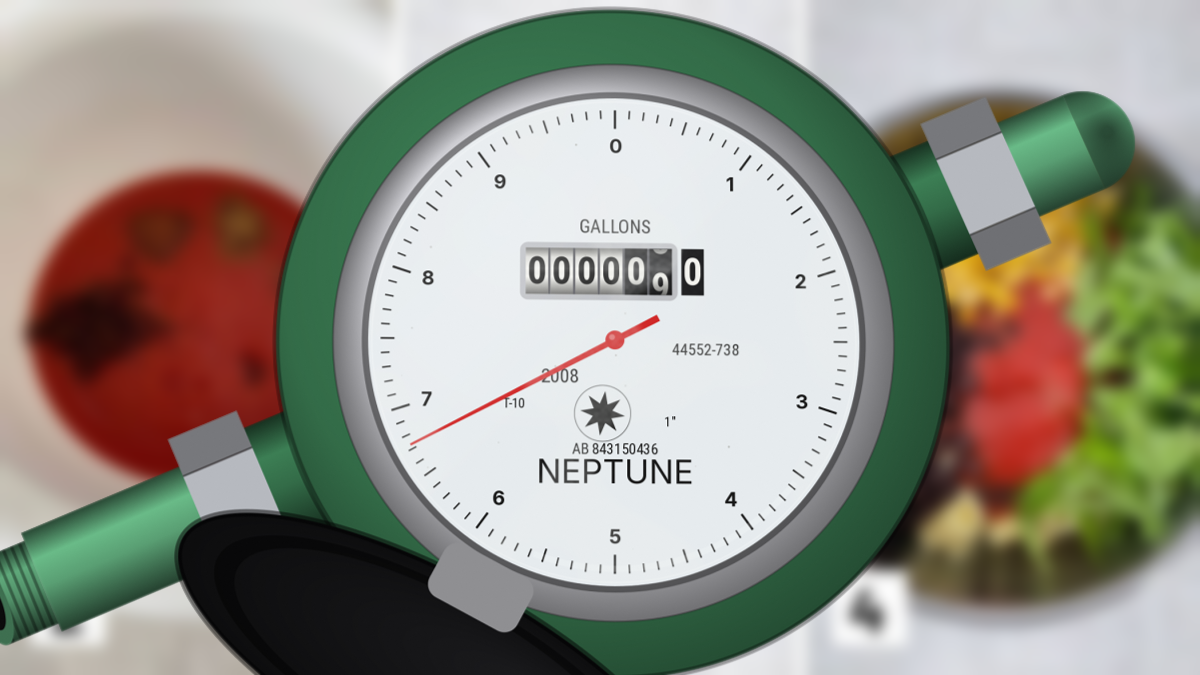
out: 86.7,gal
